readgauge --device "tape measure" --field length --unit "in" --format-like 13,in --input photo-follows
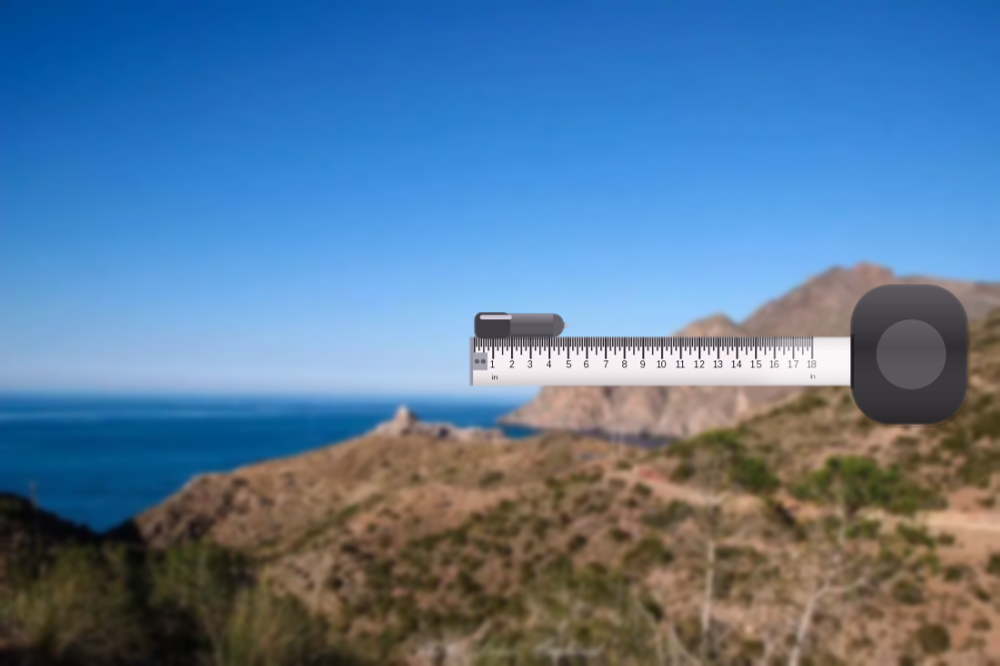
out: 5,in
